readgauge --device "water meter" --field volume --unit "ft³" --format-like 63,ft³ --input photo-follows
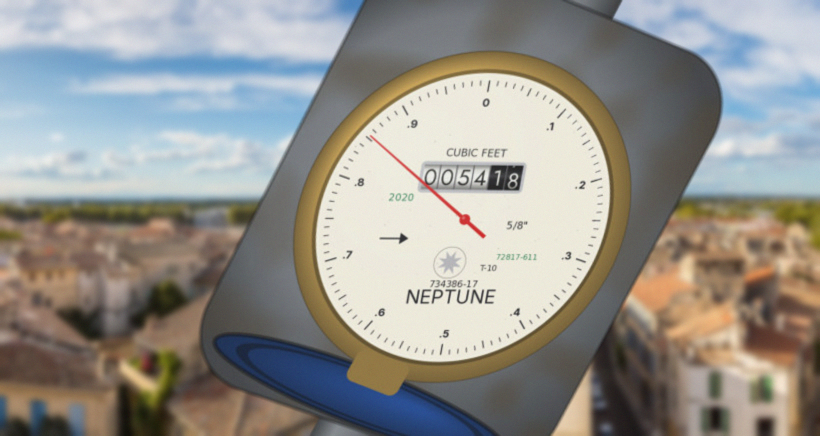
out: 5417.85,ft³
